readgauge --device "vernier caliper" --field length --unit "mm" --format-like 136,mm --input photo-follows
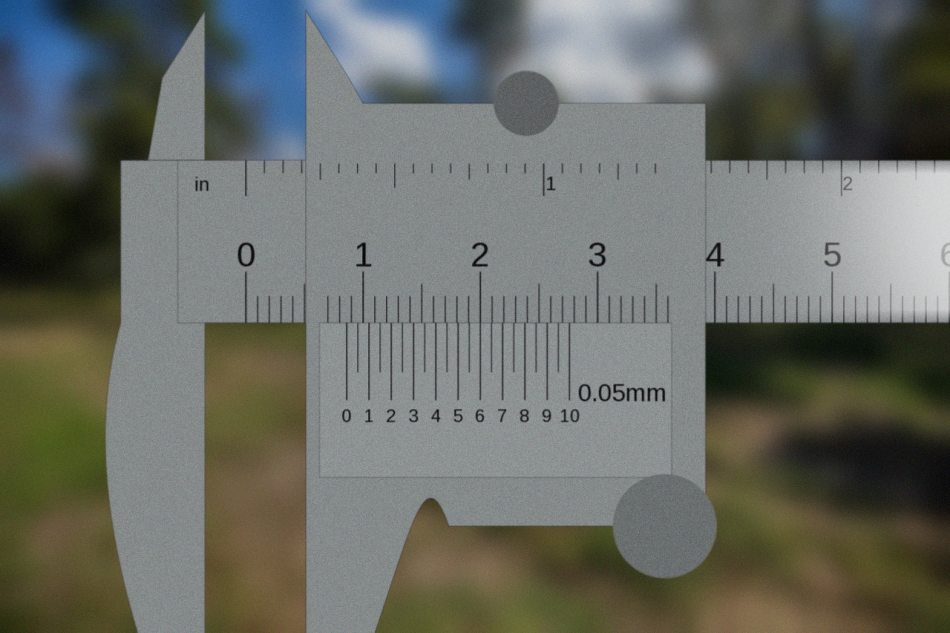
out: 8.6,mm
